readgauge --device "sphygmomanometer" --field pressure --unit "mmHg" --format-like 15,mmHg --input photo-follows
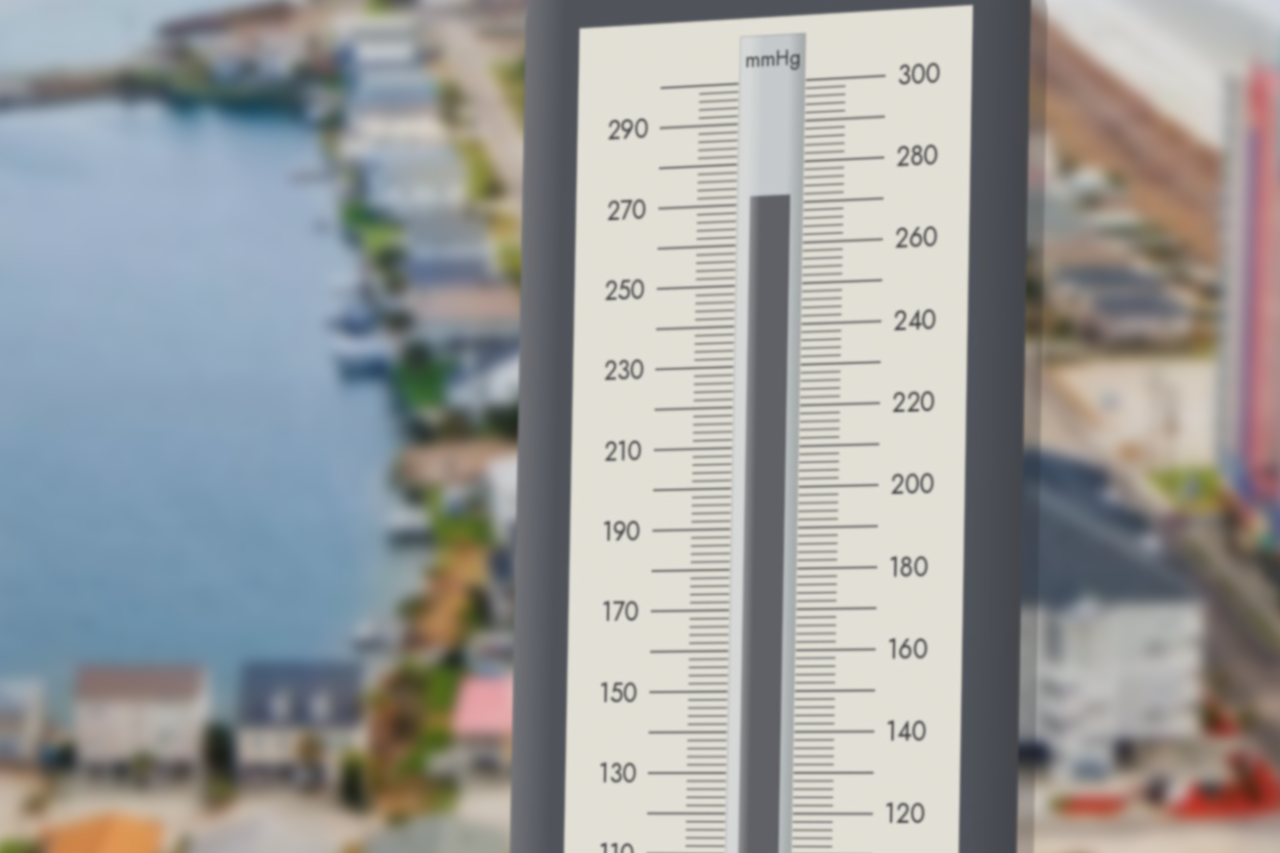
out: 272,mmHg
